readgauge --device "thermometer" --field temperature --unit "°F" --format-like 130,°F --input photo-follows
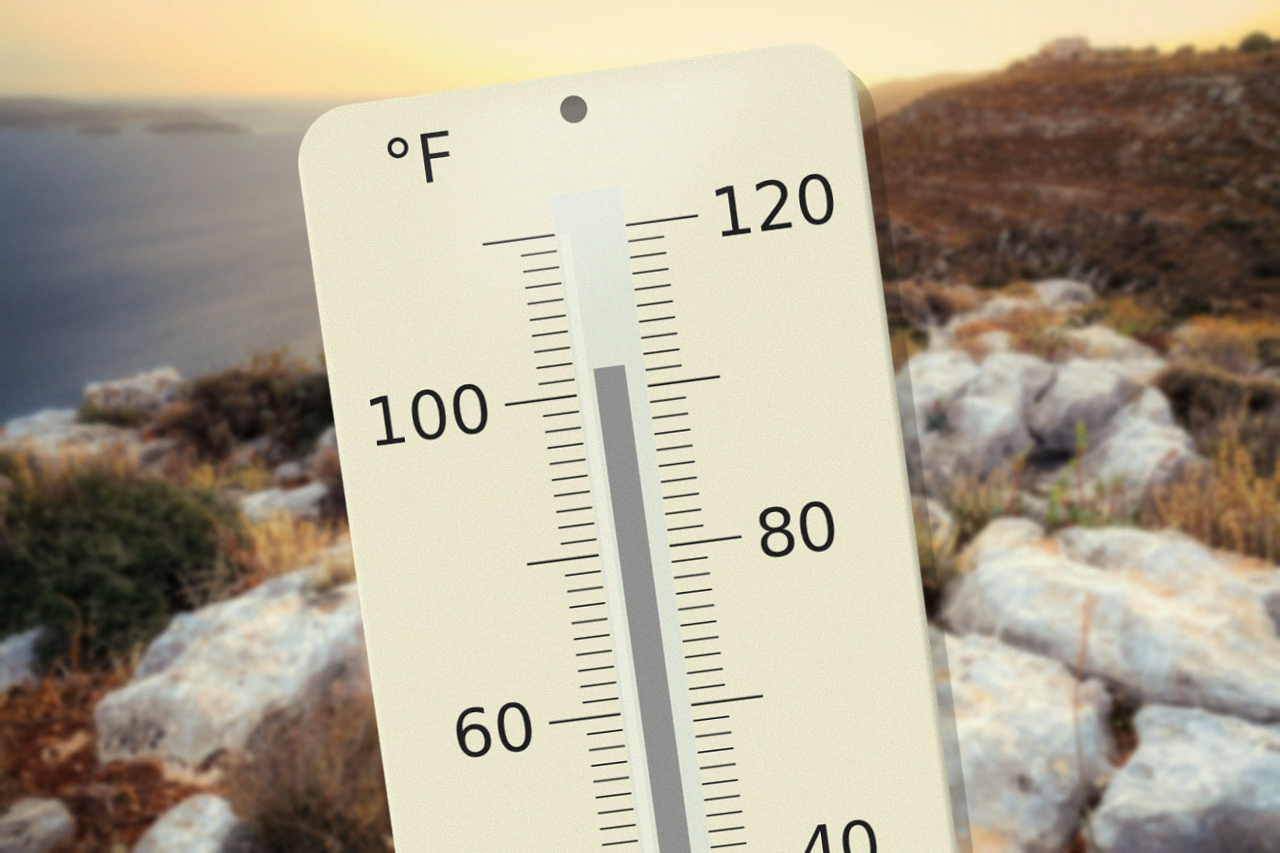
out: 103,°F
